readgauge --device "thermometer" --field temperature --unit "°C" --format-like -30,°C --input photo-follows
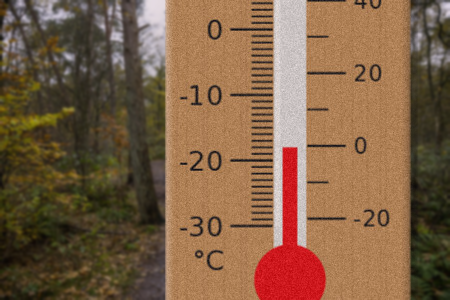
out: -18,°C
